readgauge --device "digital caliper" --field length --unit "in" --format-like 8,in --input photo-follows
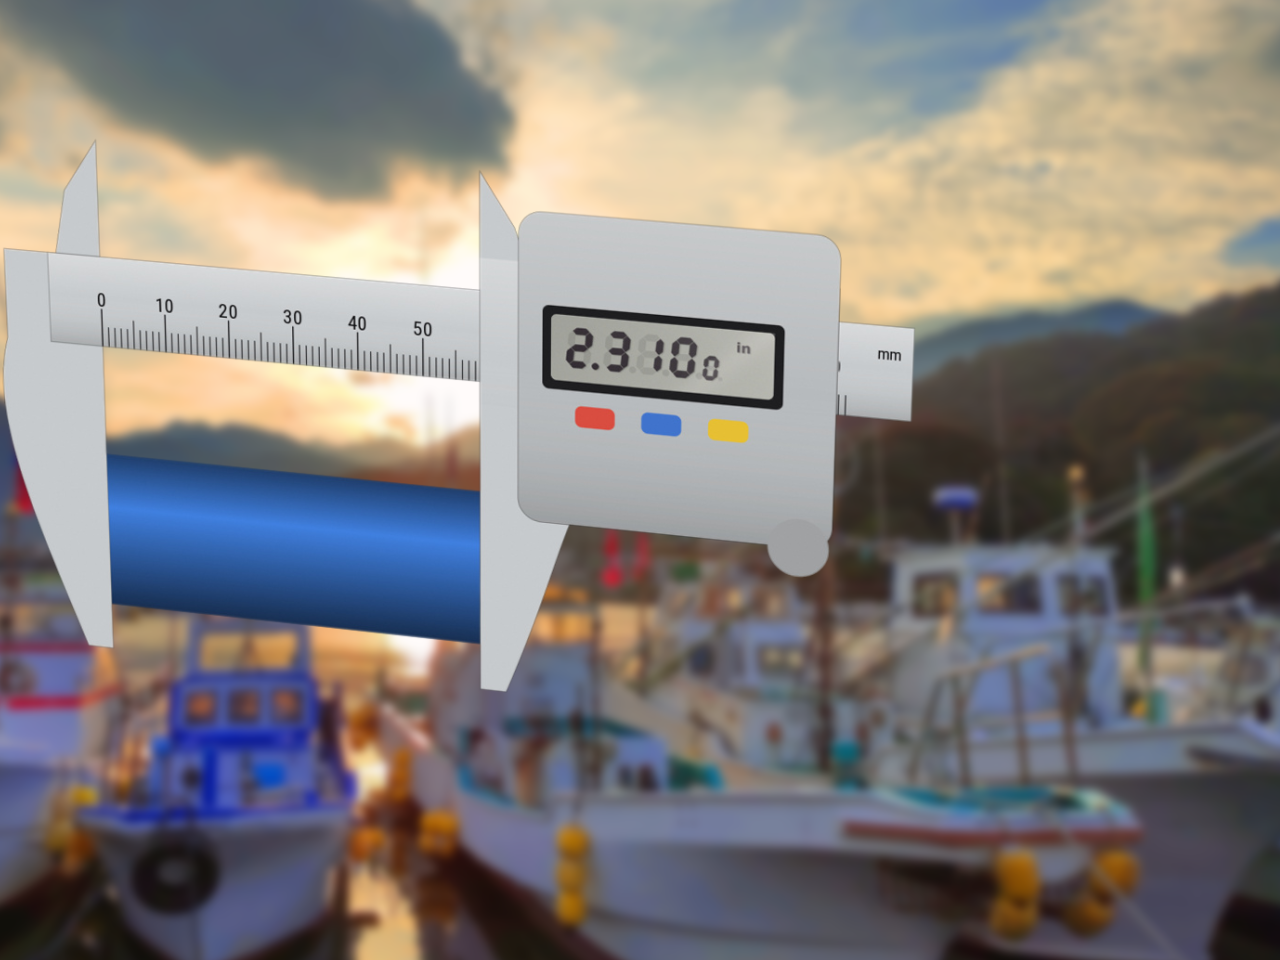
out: 2.3100,in
